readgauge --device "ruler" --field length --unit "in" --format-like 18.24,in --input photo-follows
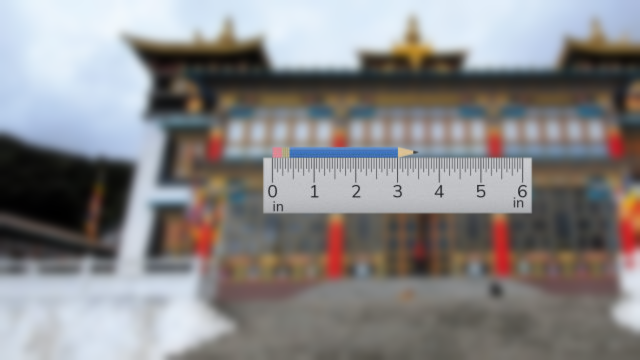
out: 3.5,in
